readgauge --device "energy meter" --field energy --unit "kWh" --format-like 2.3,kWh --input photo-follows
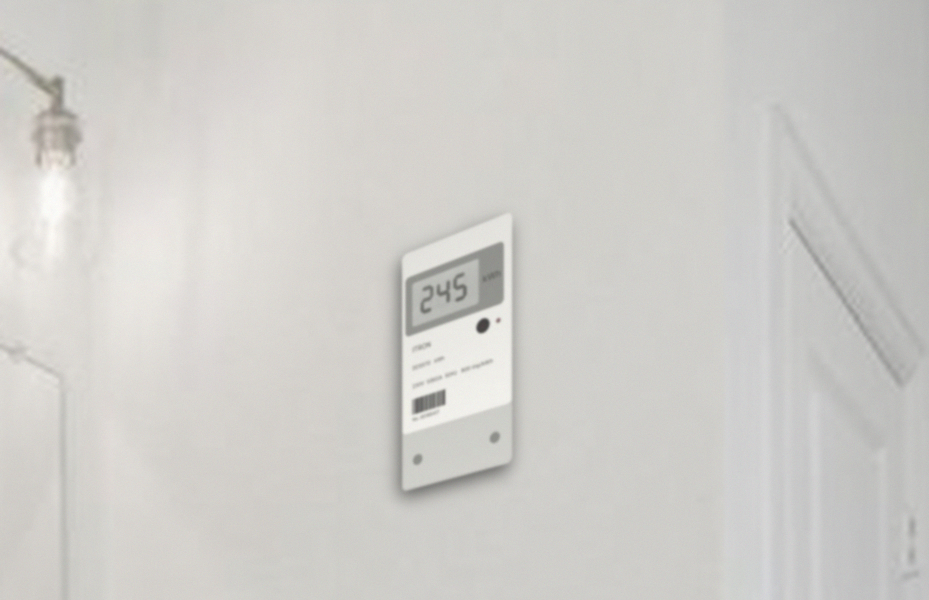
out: 245,kWh
